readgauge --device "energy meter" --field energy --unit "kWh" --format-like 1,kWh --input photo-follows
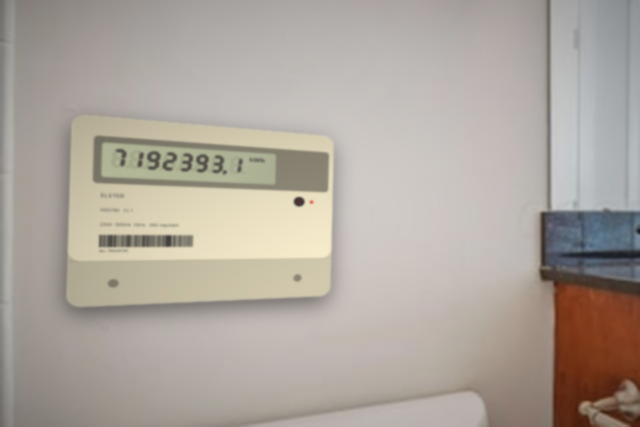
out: 7192393.1,kWh
